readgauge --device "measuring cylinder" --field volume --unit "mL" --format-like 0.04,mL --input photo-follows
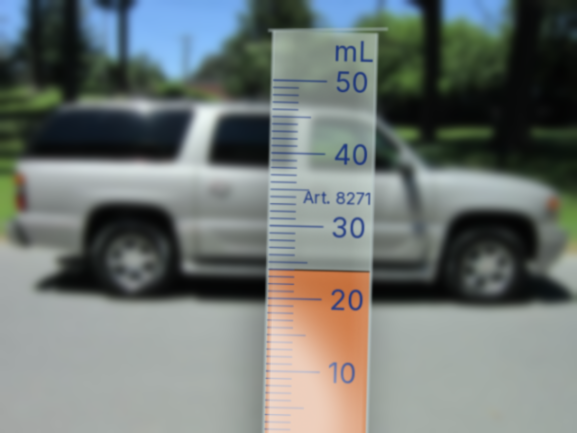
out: 24,mL
